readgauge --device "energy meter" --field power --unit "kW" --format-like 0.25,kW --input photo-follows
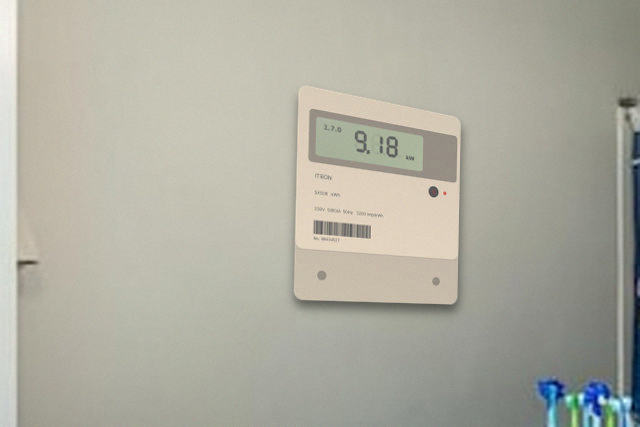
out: 9.18,kW
